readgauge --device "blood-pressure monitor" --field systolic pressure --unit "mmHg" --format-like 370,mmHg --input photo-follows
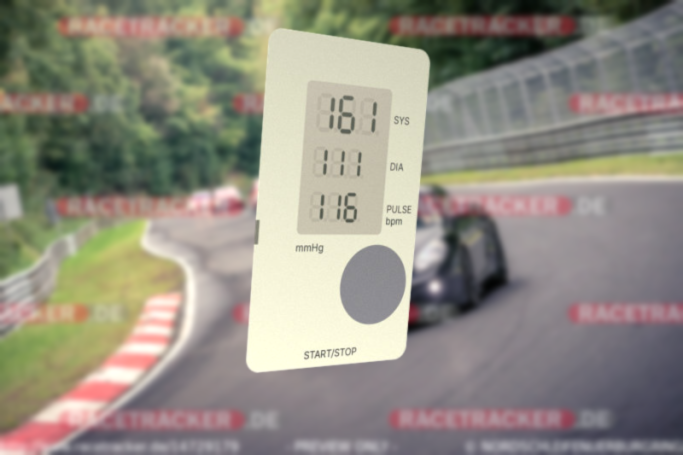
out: 161,mmHg
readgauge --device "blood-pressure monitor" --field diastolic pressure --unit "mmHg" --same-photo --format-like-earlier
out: 111,mmHg
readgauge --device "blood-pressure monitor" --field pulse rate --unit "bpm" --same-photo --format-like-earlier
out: 116,bpm
